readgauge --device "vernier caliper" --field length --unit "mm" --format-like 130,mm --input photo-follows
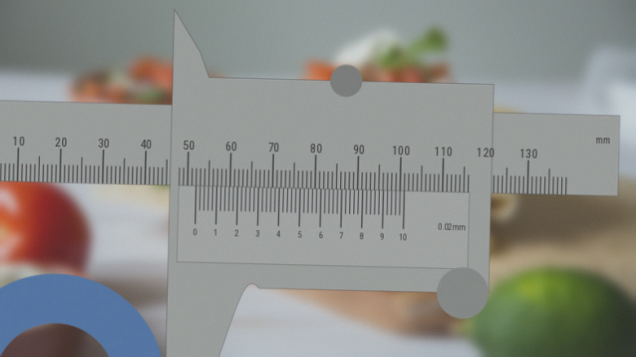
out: 52.0,mm
